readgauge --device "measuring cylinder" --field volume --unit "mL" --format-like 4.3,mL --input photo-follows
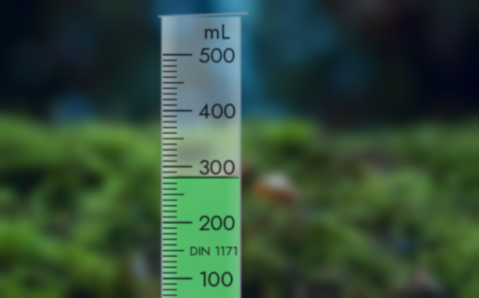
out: 280,mL
